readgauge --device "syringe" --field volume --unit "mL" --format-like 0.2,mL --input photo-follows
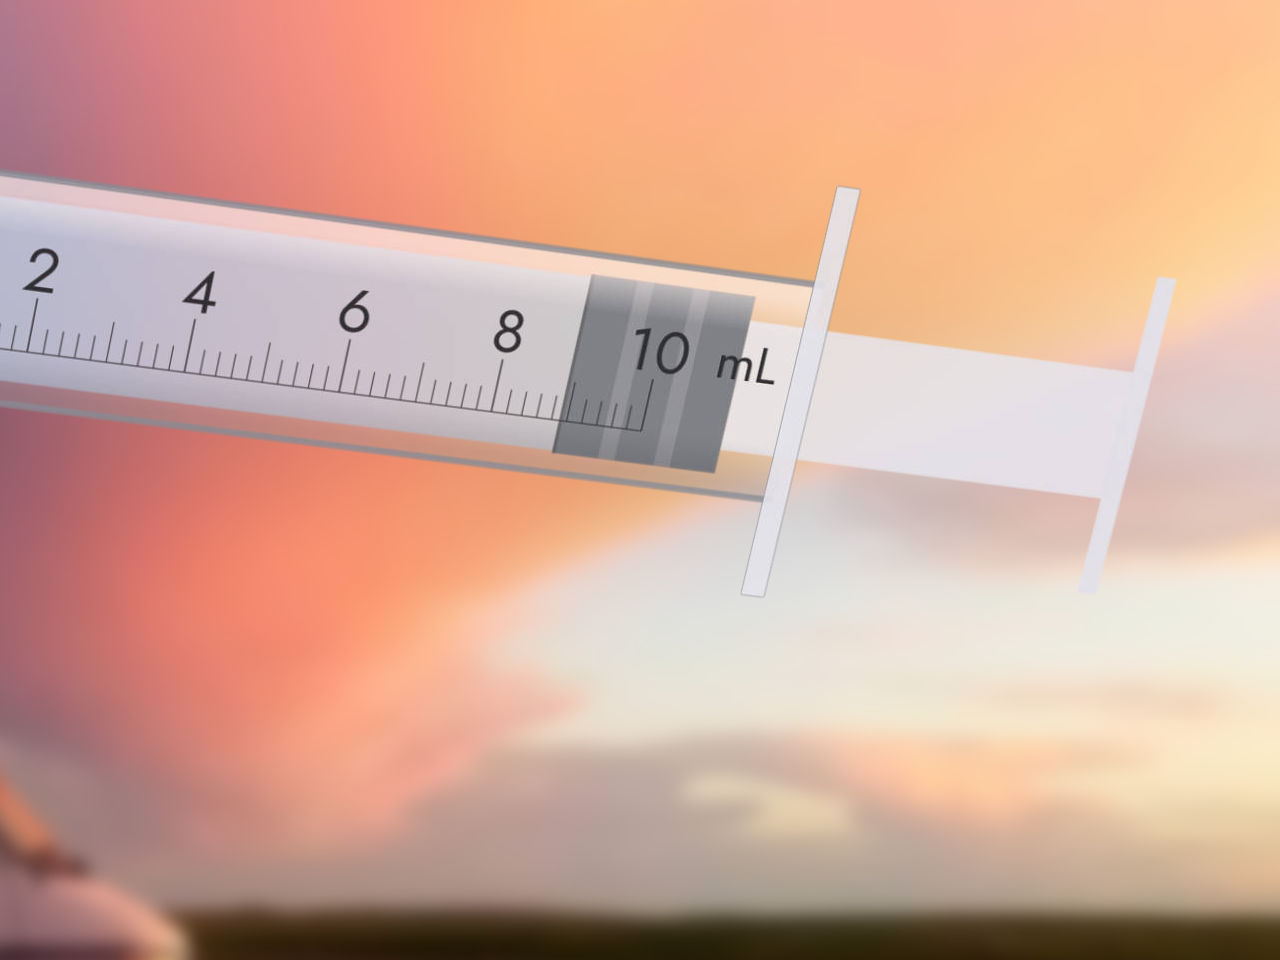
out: 8.9,mL
